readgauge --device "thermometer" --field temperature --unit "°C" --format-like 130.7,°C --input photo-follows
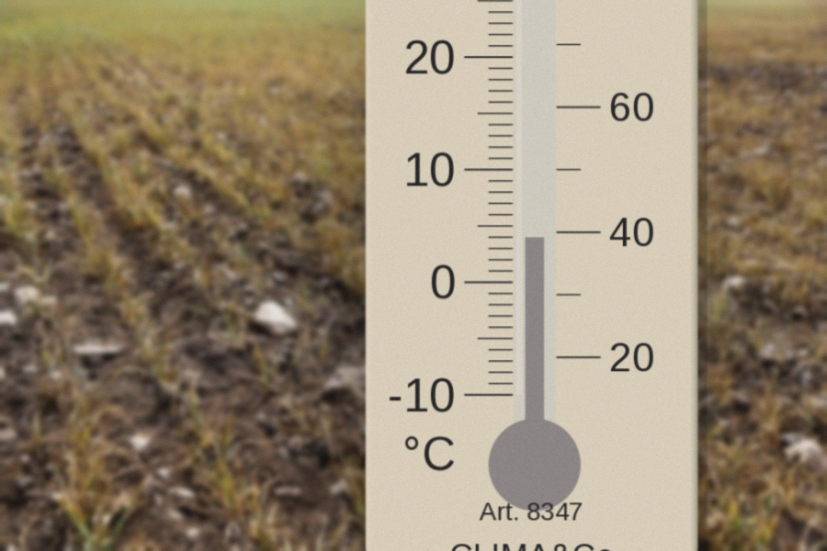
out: 4,°C
